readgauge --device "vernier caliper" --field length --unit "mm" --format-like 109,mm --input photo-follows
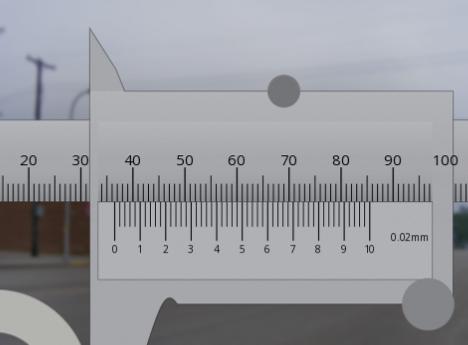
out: 36.5,mm
